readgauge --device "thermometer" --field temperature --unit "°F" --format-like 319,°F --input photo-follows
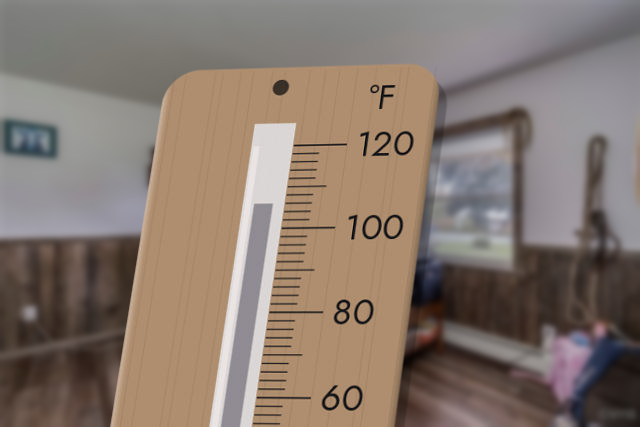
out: 106,°F
